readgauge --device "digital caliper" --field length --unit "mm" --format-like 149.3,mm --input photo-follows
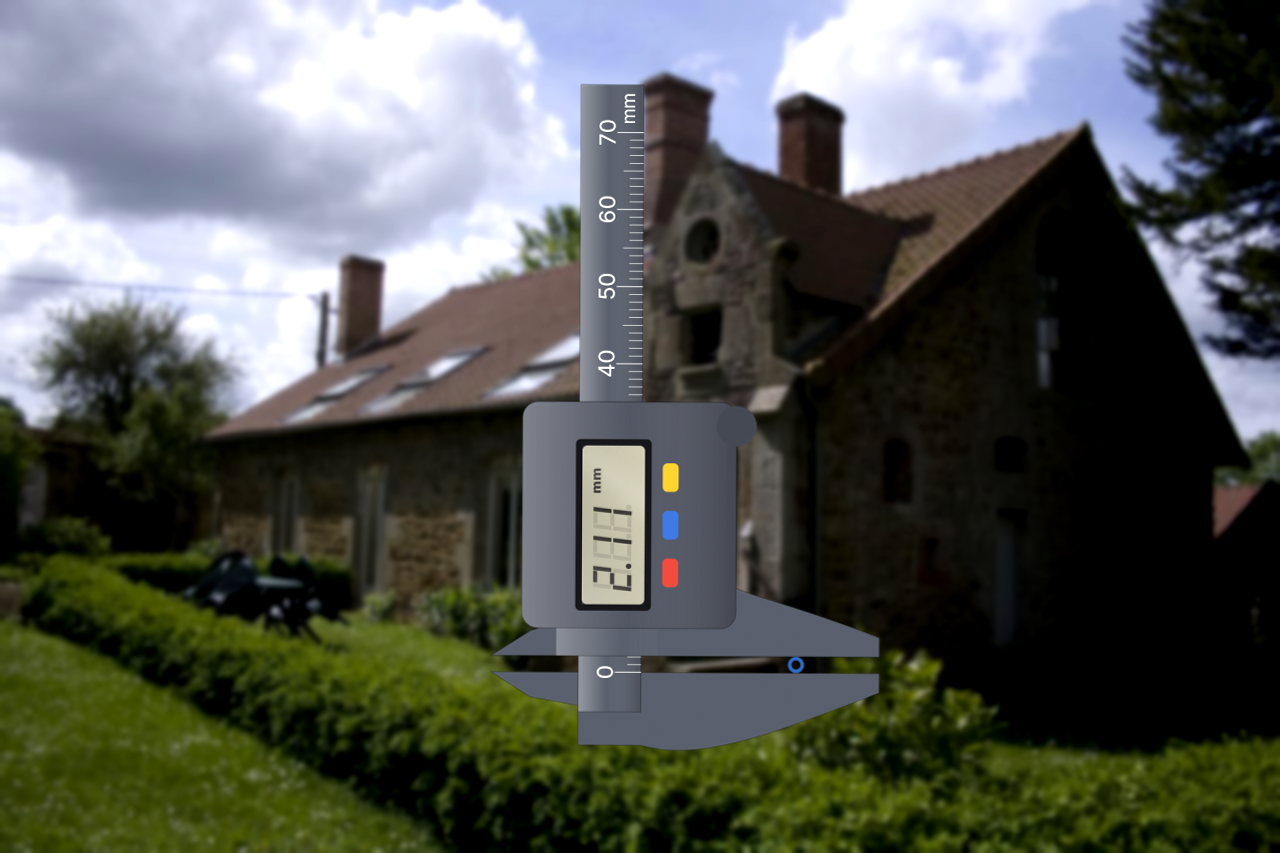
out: 2.11,mm
